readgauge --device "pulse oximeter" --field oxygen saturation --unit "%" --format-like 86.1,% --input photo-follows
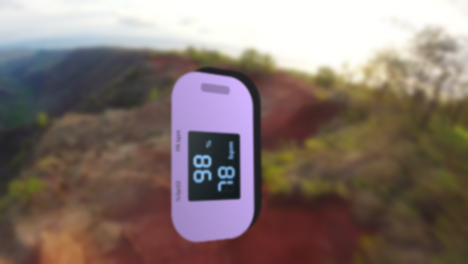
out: 98,%
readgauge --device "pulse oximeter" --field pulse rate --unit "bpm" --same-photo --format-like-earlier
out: 78,bpm
